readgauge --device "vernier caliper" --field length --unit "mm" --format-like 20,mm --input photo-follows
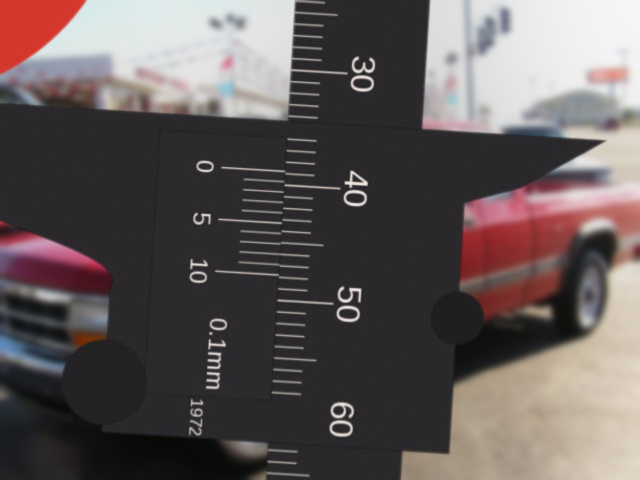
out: 38.8,mm
